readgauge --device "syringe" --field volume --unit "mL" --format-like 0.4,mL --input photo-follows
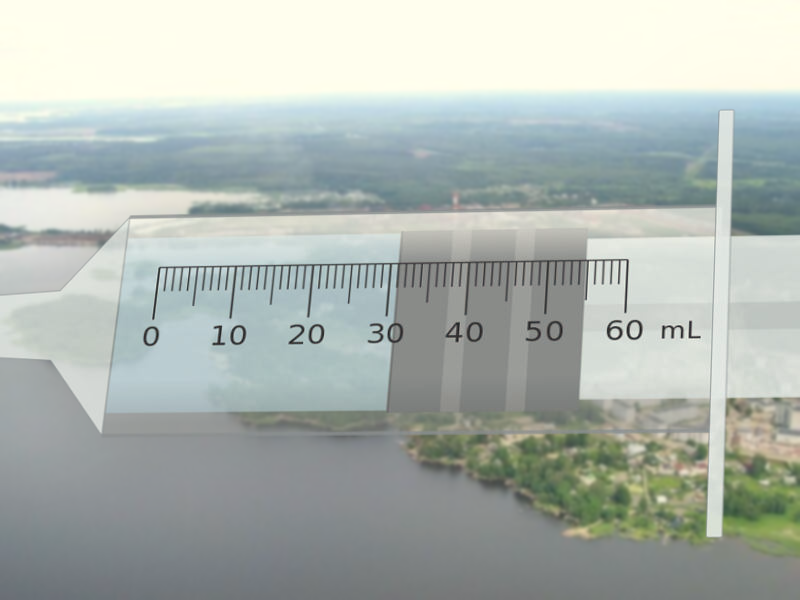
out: 31,mL
